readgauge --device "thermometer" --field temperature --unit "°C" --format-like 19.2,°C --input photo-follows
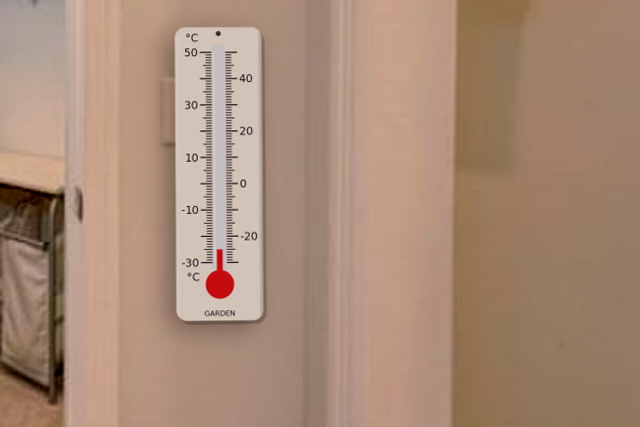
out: -25,°C
